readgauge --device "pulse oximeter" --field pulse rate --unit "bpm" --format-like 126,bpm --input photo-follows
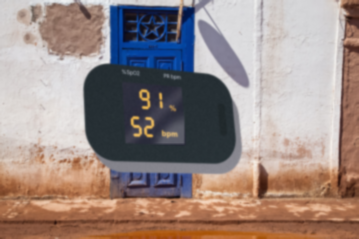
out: 52,bpm
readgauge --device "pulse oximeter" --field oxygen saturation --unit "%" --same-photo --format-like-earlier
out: 91,%
